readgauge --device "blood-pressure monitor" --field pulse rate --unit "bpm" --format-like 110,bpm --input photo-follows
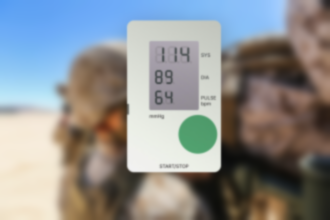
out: 64,bpm
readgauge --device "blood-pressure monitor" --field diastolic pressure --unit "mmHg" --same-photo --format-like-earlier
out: 89,mmHg
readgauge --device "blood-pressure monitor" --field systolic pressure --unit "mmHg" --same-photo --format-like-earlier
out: 114,mmHg
